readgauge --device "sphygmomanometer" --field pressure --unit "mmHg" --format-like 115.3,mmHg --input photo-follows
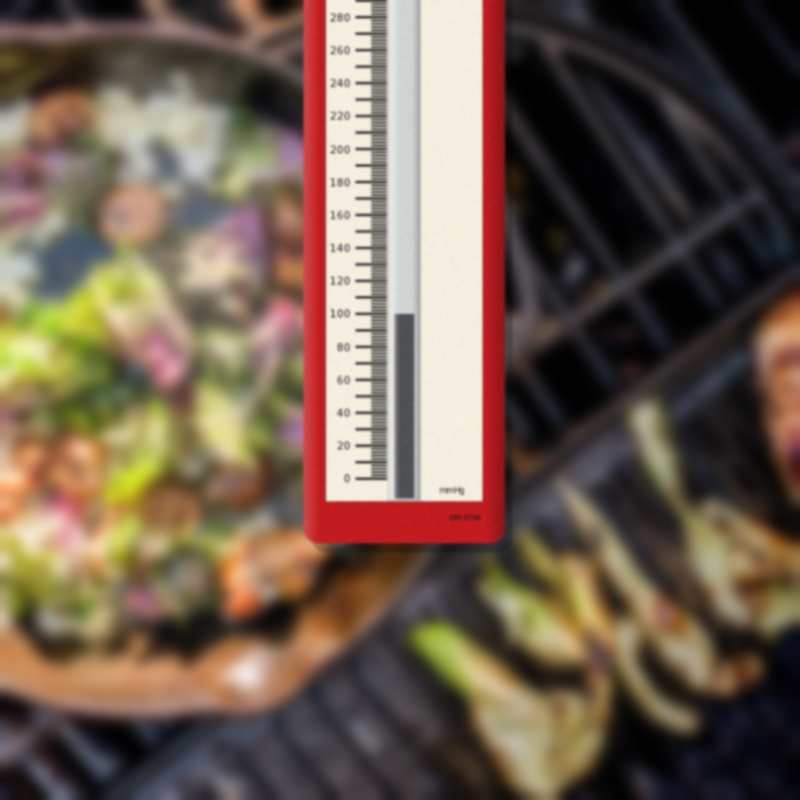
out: 100,mmHg
